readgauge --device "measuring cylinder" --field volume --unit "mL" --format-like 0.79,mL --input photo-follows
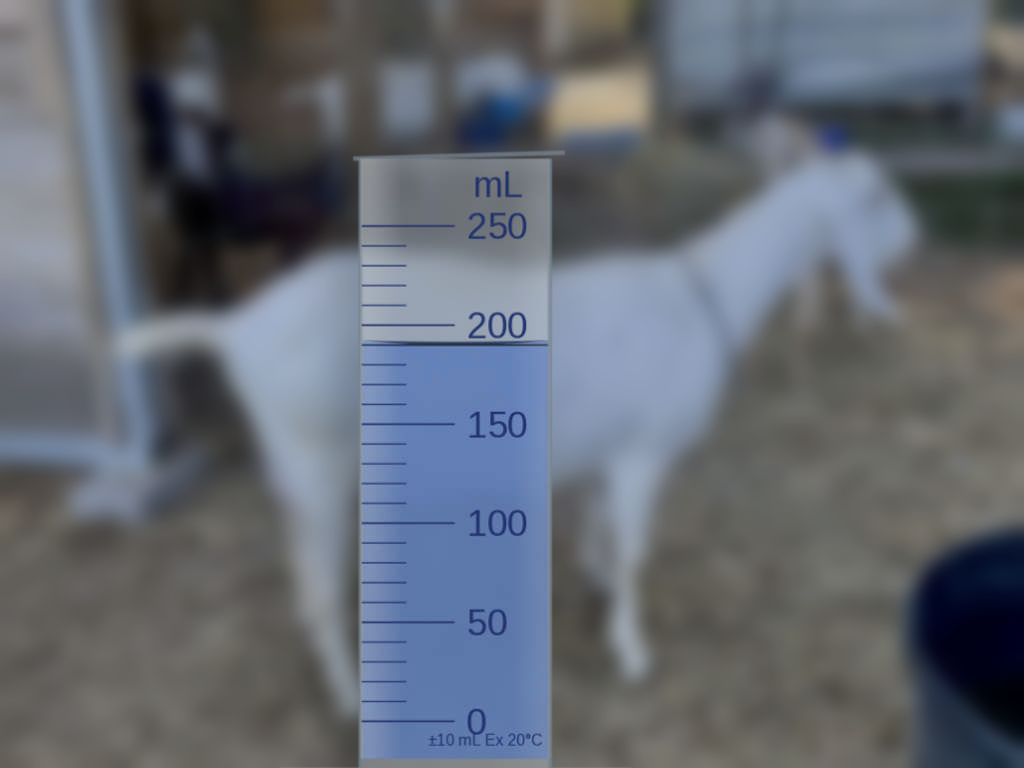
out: 190,mL
